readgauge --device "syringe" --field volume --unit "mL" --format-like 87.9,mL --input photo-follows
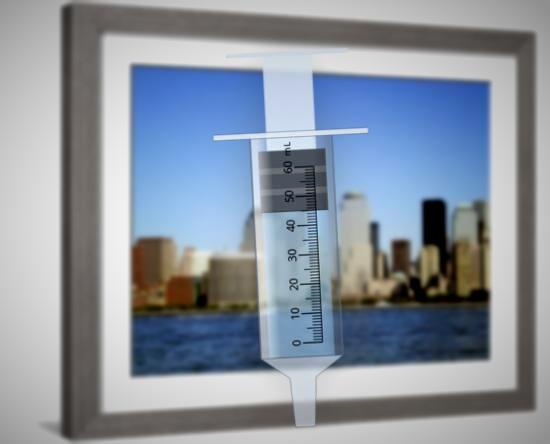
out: 45,mL
